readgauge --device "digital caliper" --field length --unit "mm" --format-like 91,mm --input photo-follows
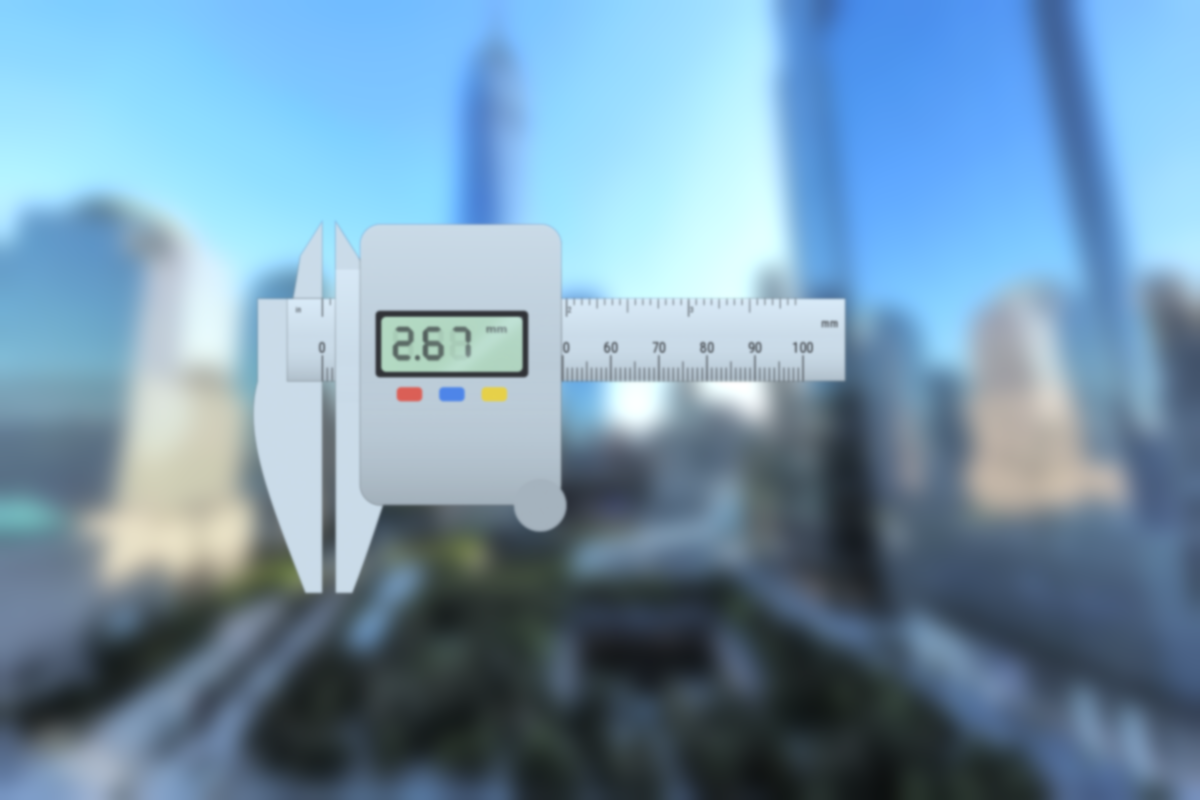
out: 2.67,mm
